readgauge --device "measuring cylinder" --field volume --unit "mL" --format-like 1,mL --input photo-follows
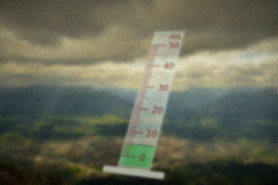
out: 5,mL
